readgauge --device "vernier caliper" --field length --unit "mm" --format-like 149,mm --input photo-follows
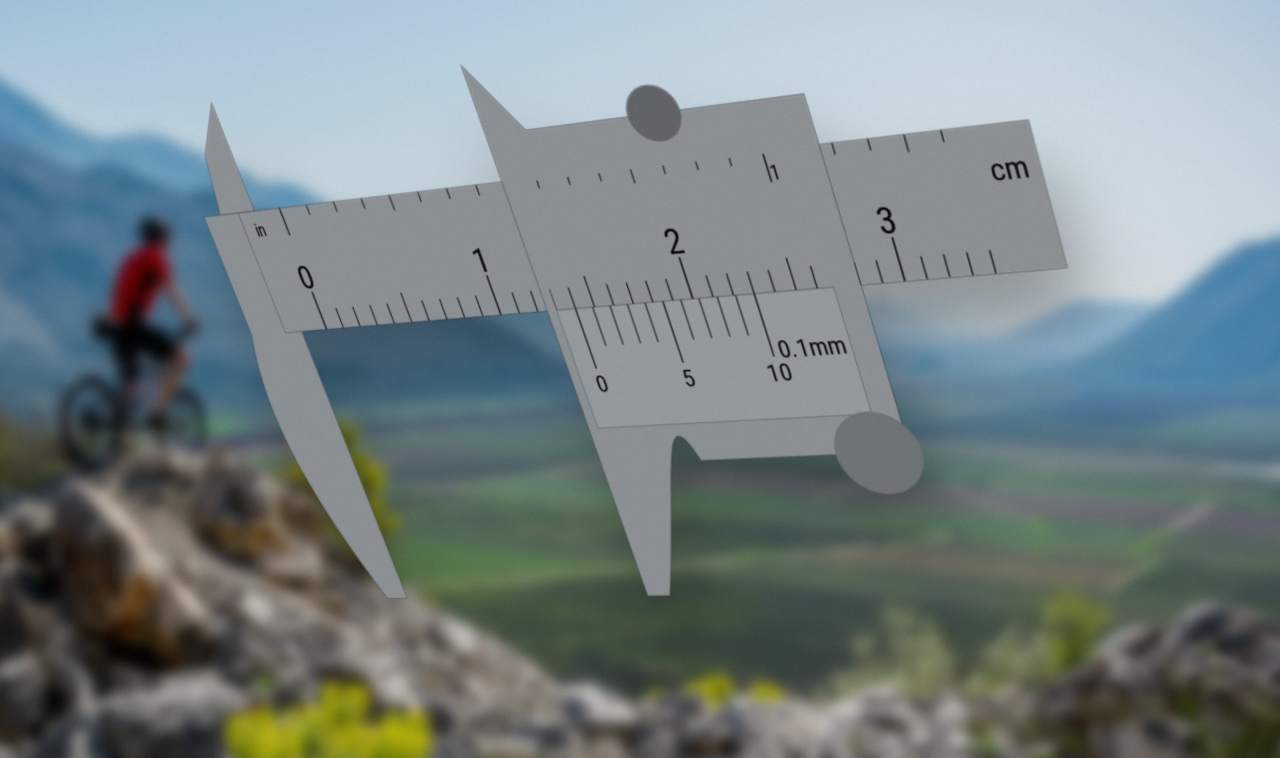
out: 14.0,mm
